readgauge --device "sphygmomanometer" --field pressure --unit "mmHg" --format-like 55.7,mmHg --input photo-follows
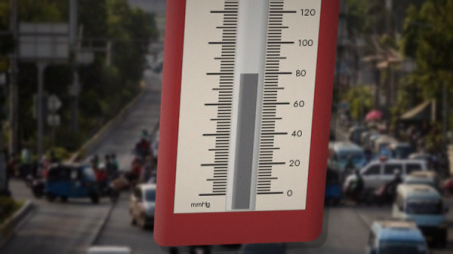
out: 80,mmHg
